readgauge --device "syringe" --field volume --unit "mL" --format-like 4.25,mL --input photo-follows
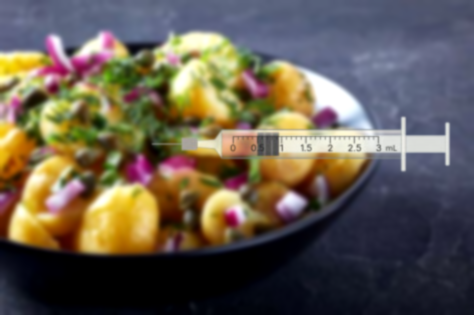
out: 0.5,mL
